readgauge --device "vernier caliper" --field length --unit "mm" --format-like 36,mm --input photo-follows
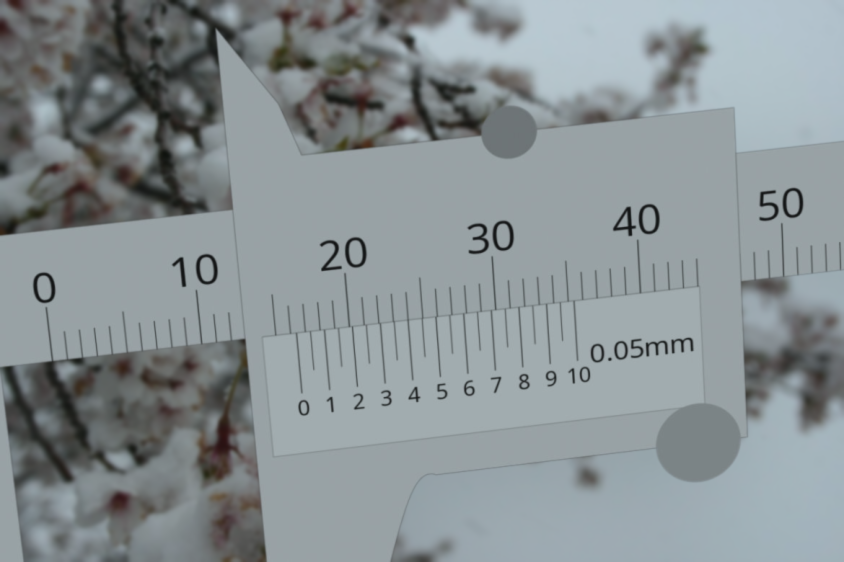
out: 16.4,mm
